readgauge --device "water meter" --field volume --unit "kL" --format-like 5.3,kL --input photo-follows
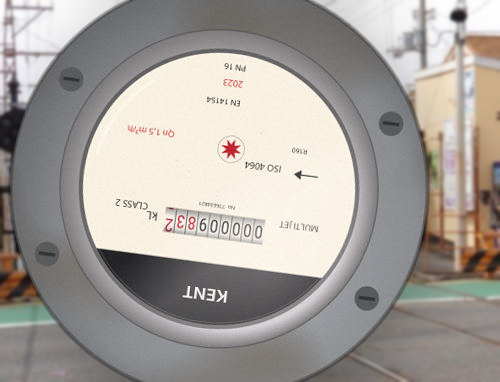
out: 9.832,kL
